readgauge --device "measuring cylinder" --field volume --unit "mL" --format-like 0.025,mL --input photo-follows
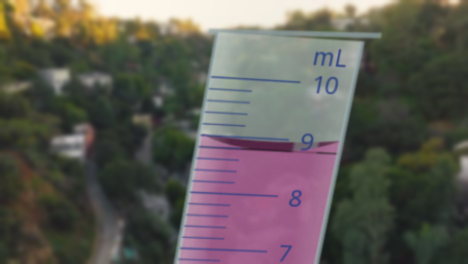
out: 8.8,mL
